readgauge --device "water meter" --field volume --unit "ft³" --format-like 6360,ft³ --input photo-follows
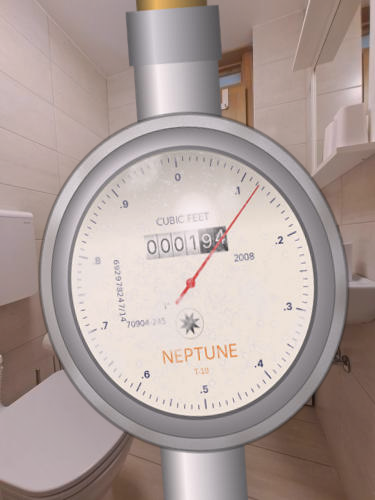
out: 194.12,ft³
